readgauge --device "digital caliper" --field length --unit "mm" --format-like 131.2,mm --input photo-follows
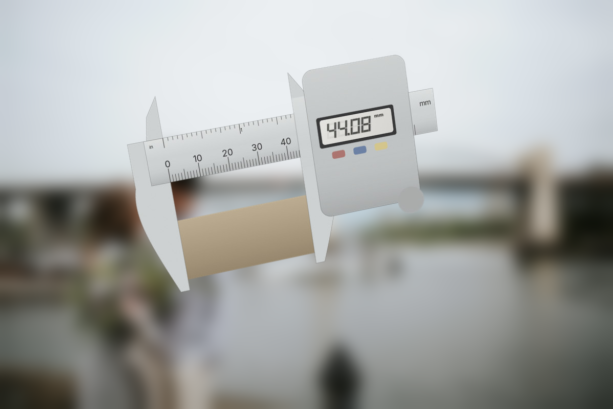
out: 44.08,mm
